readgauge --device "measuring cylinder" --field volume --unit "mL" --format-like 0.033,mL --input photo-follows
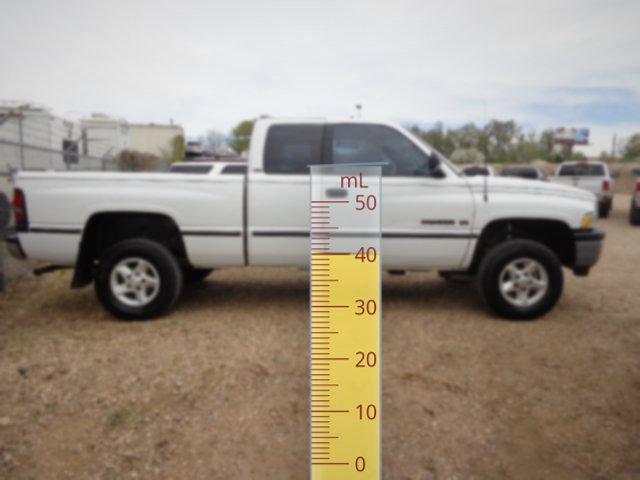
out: 40,mL
